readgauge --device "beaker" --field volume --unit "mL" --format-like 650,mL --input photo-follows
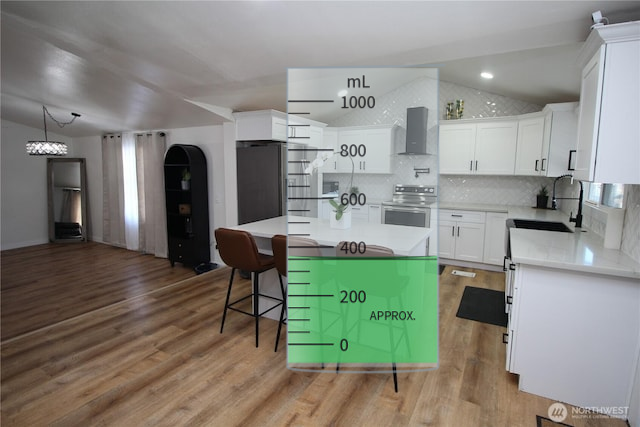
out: 350,mL
